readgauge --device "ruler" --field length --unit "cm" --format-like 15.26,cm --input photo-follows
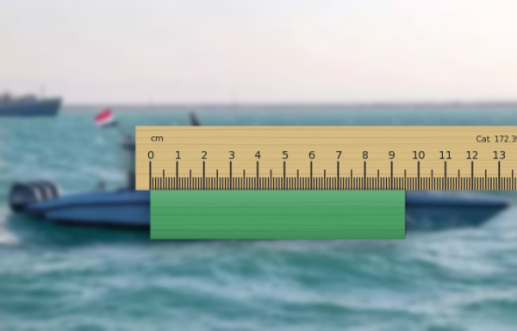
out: 9.5,cm
